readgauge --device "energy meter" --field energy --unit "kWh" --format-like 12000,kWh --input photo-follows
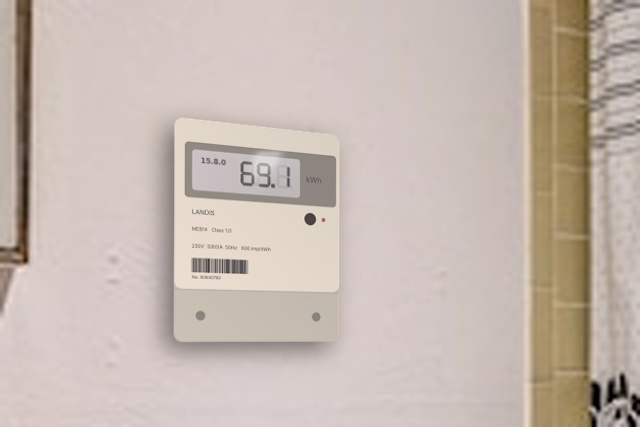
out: 69.1,kWh
